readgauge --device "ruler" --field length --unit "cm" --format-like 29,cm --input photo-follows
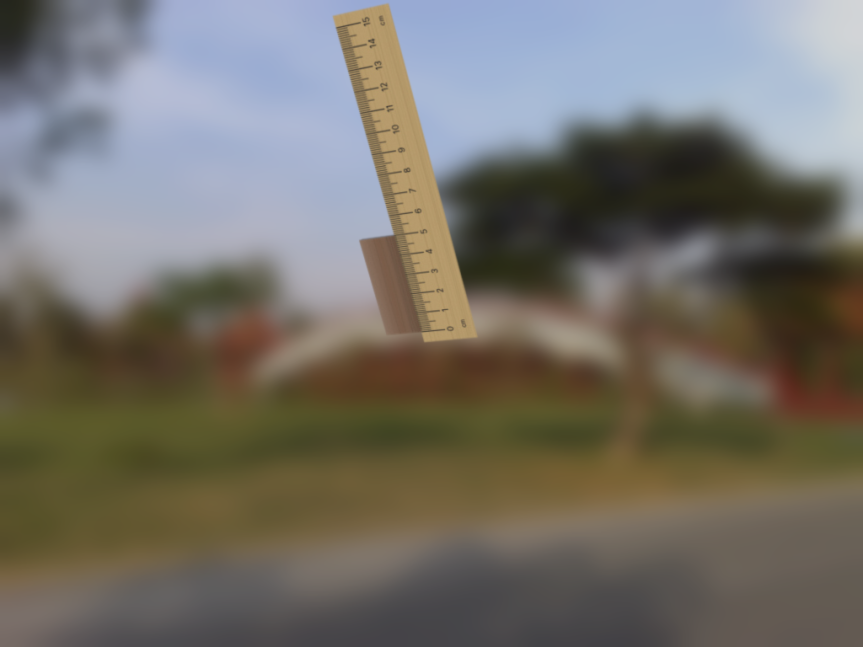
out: 5,cm
